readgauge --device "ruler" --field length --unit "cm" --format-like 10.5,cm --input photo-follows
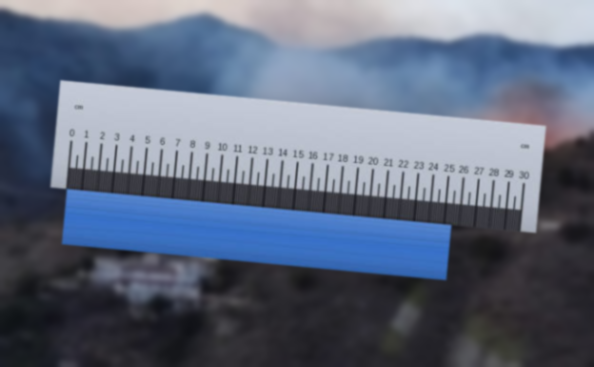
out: 25.5,cm
